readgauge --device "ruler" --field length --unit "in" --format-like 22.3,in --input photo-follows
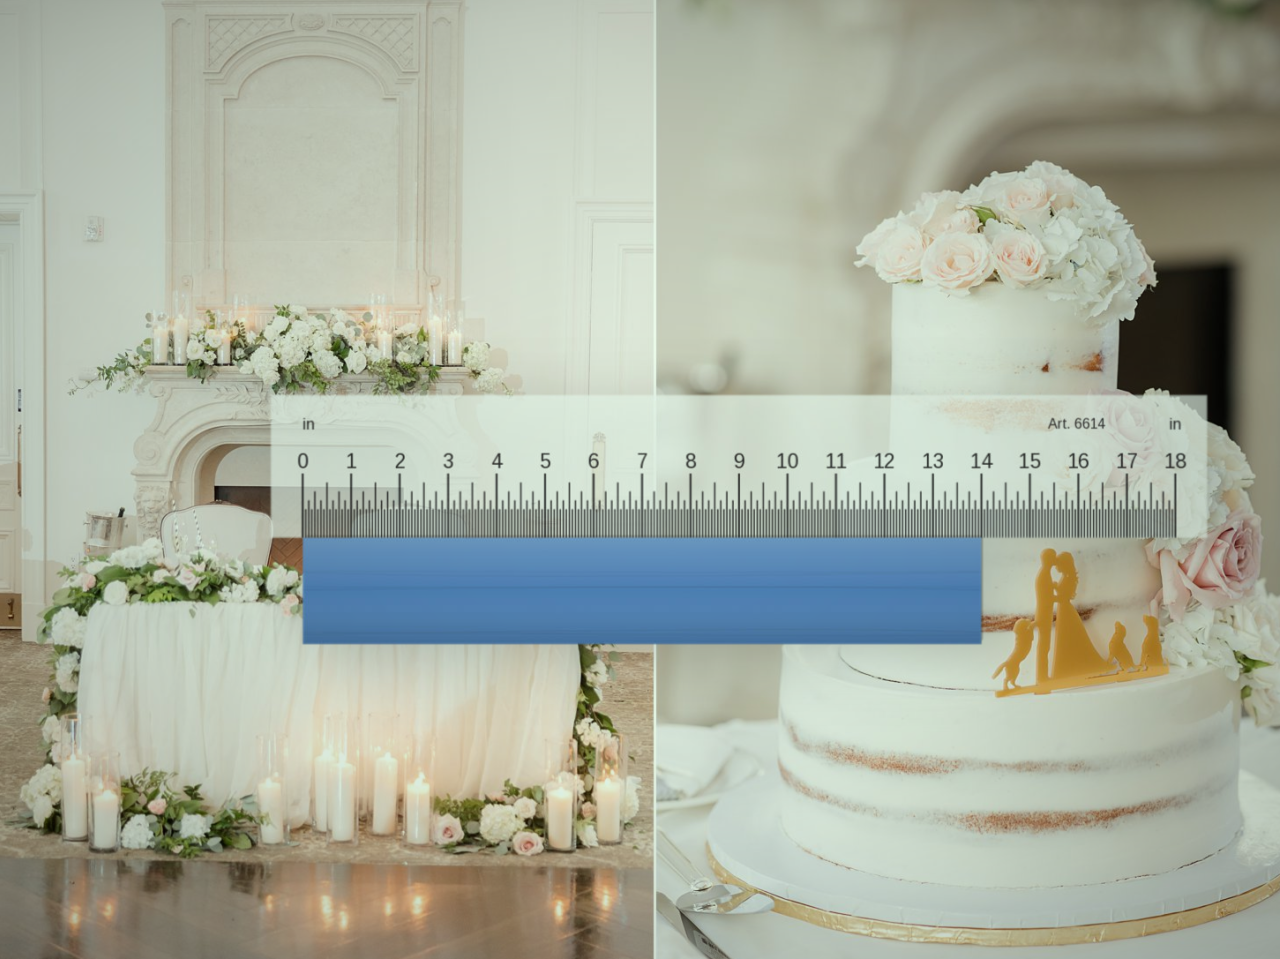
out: 14,in
